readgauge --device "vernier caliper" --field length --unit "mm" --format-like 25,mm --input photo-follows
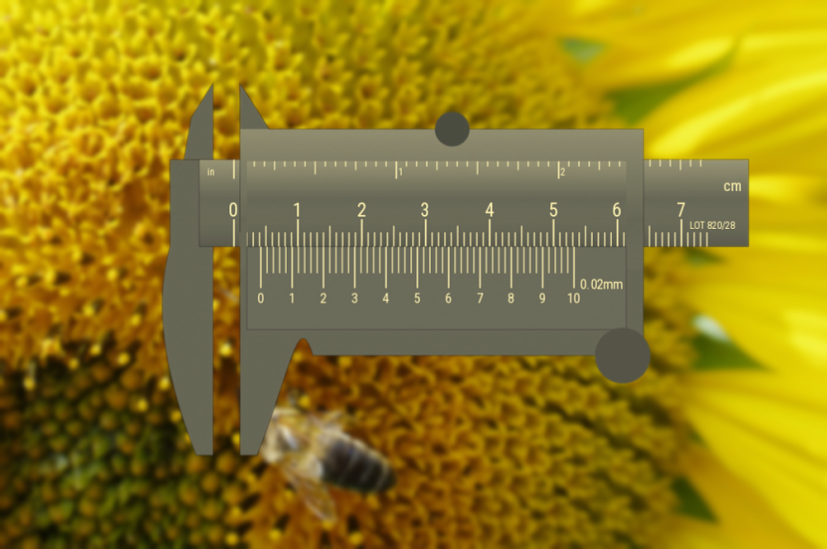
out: 4.2,mm
